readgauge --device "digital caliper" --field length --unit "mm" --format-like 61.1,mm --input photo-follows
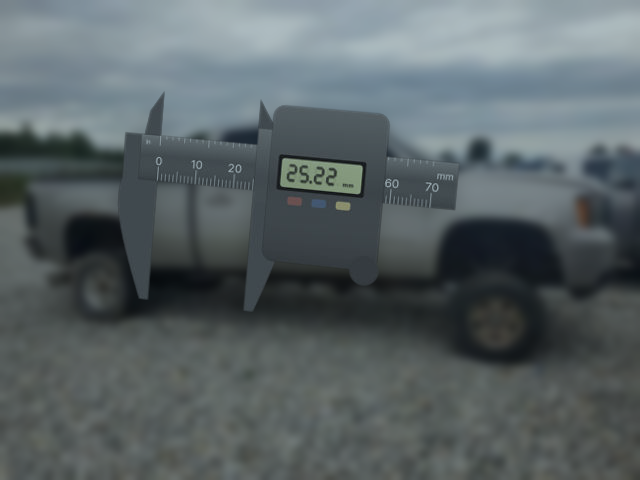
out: 25.22,mm
